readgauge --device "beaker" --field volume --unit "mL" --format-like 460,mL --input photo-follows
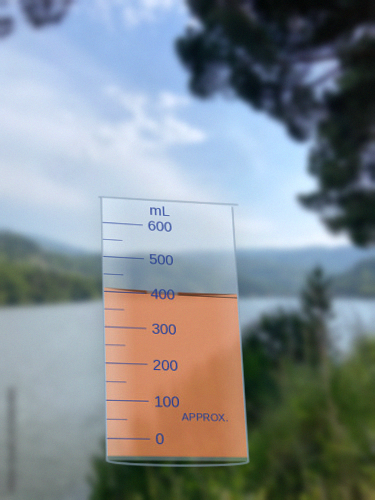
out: 400,mL
